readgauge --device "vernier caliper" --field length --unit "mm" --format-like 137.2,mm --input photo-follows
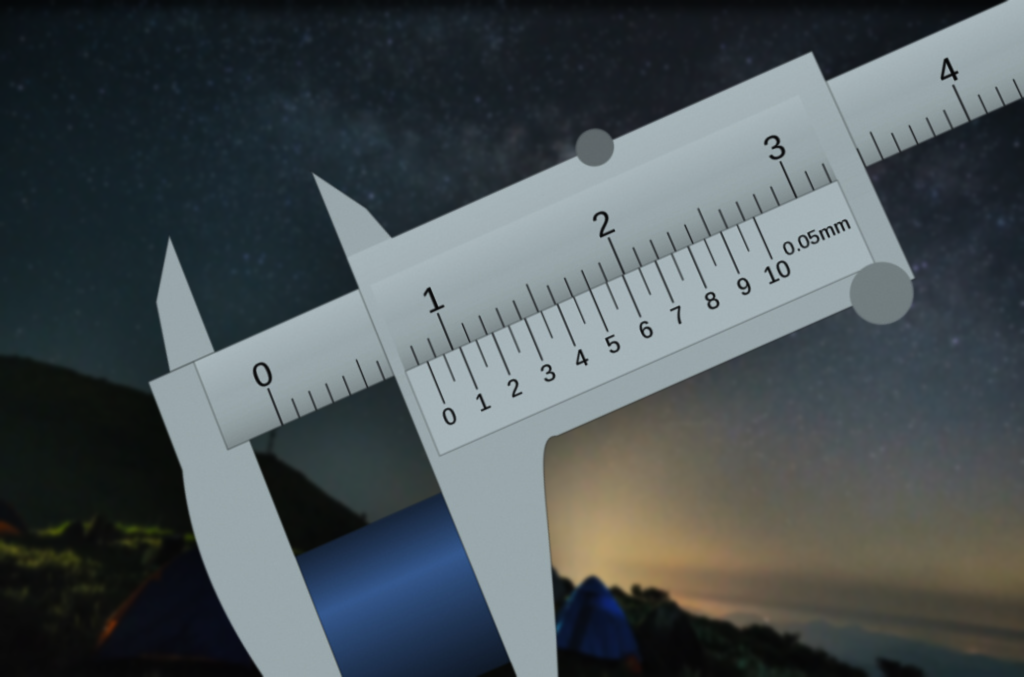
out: 8.5,mm
